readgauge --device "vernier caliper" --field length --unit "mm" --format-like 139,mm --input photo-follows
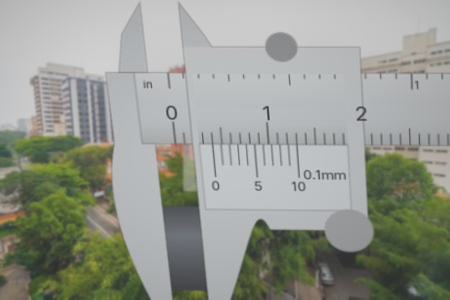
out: 4.0,mm
